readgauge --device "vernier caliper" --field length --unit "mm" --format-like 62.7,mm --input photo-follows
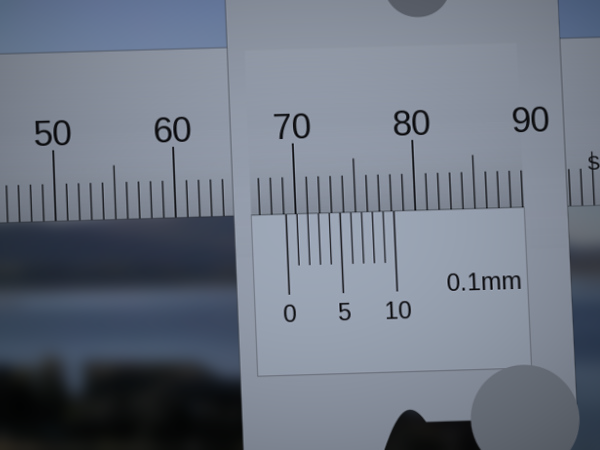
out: 69.2,mm
